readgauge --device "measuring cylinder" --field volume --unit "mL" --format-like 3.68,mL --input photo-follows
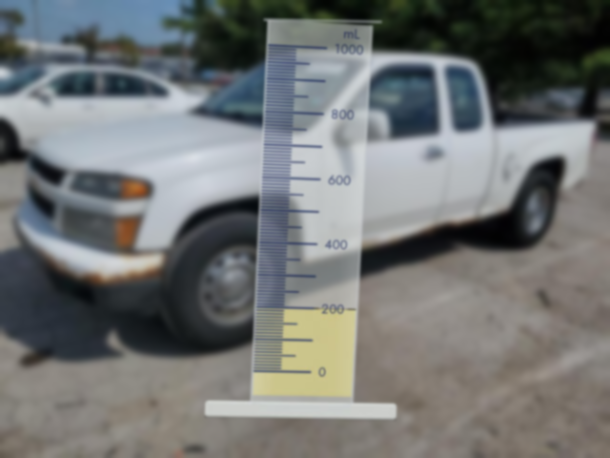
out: 200,mL
